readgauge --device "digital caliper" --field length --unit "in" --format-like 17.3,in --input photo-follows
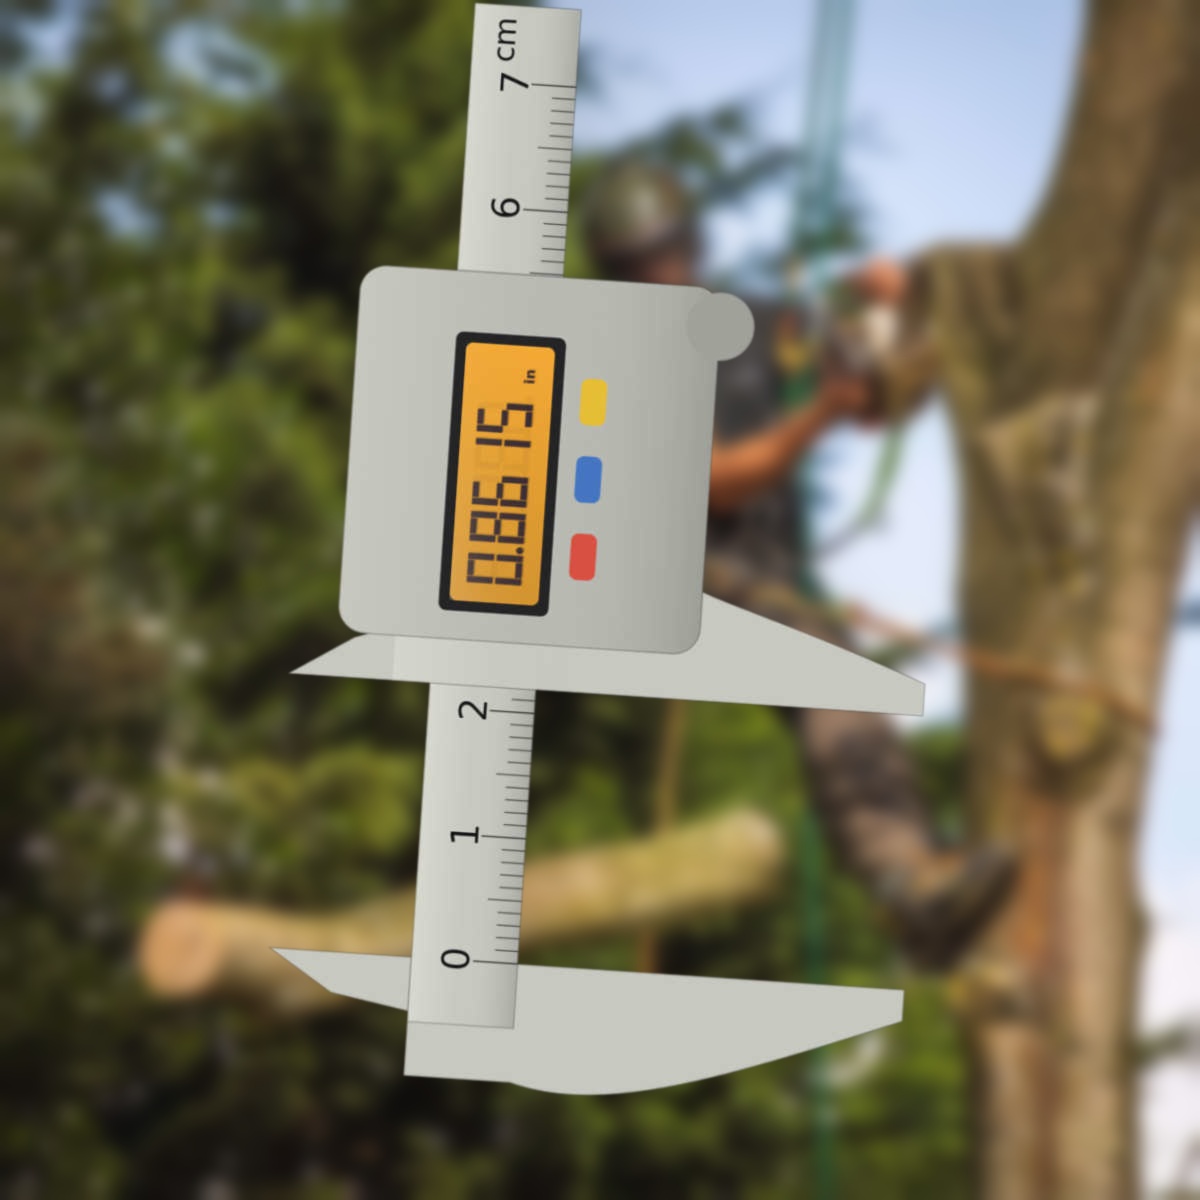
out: 0.8615,in
